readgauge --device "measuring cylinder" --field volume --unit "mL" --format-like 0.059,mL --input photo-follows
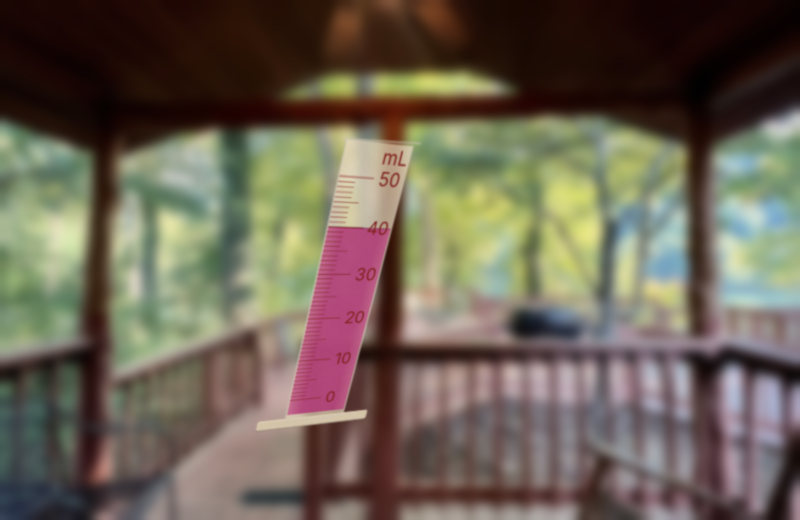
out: 40,mL
